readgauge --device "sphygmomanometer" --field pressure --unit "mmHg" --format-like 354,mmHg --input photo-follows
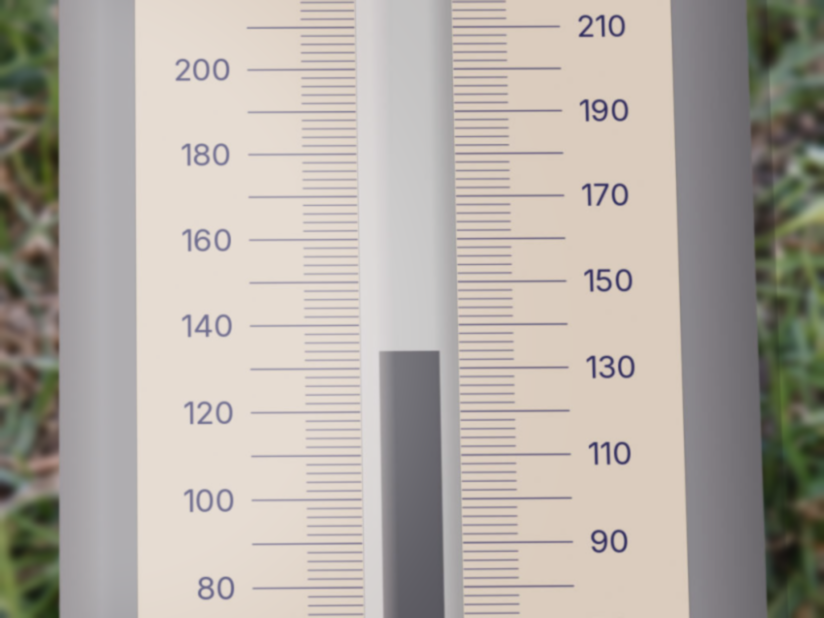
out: 134,mmHg
